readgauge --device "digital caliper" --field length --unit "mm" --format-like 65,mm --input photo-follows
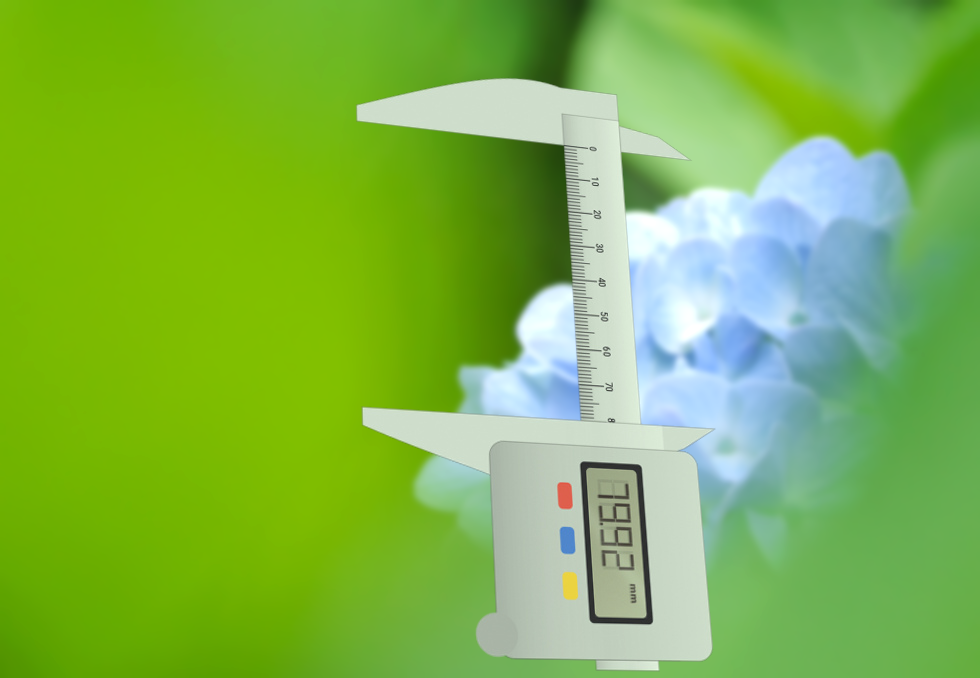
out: 79.92,mm
